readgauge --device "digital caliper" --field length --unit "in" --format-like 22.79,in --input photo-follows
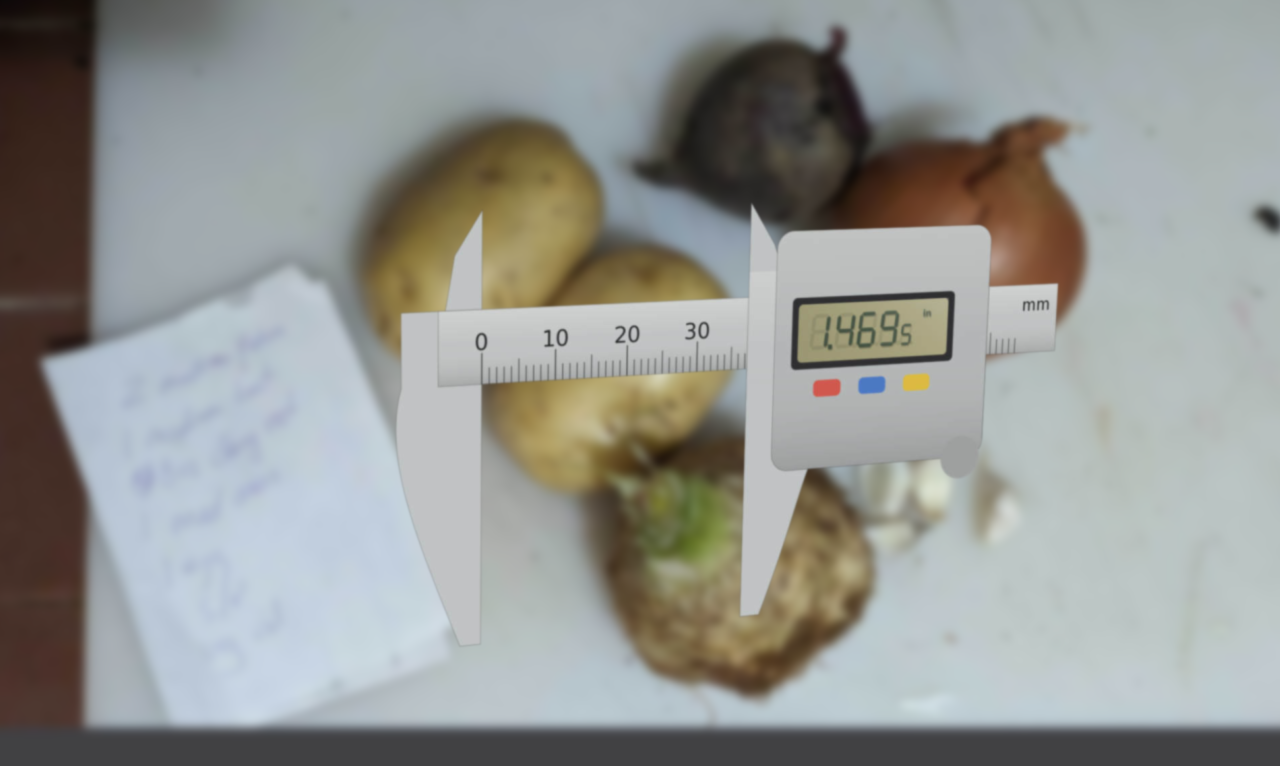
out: 1.4695,in
